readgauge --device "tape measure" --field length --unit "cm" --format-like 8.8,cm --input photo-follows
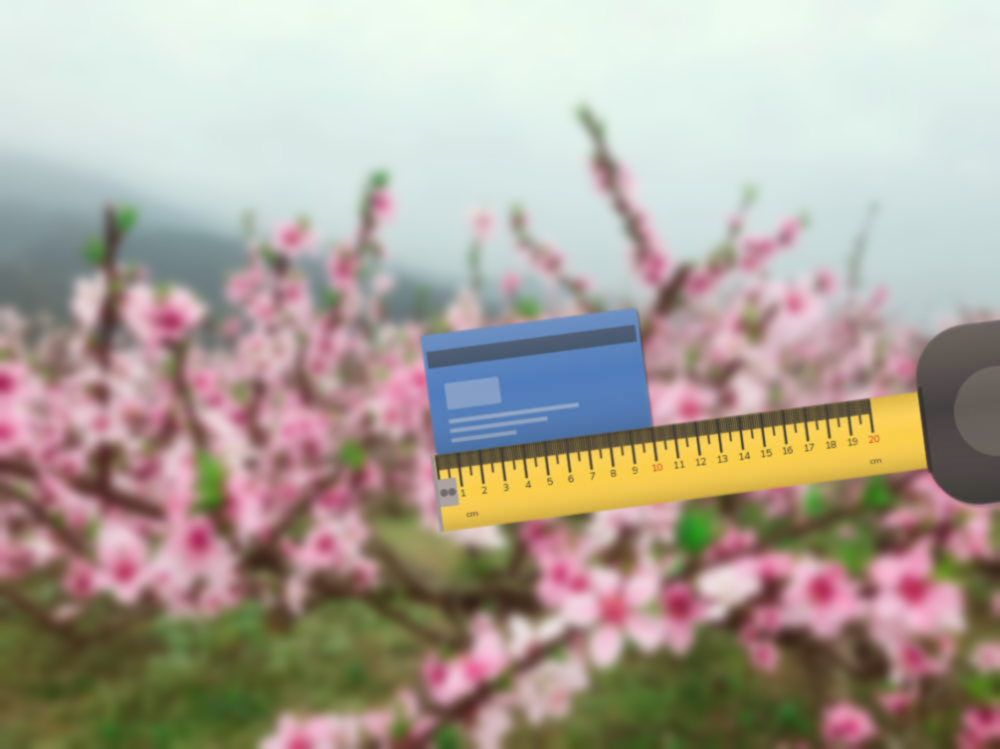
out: 10,cm
